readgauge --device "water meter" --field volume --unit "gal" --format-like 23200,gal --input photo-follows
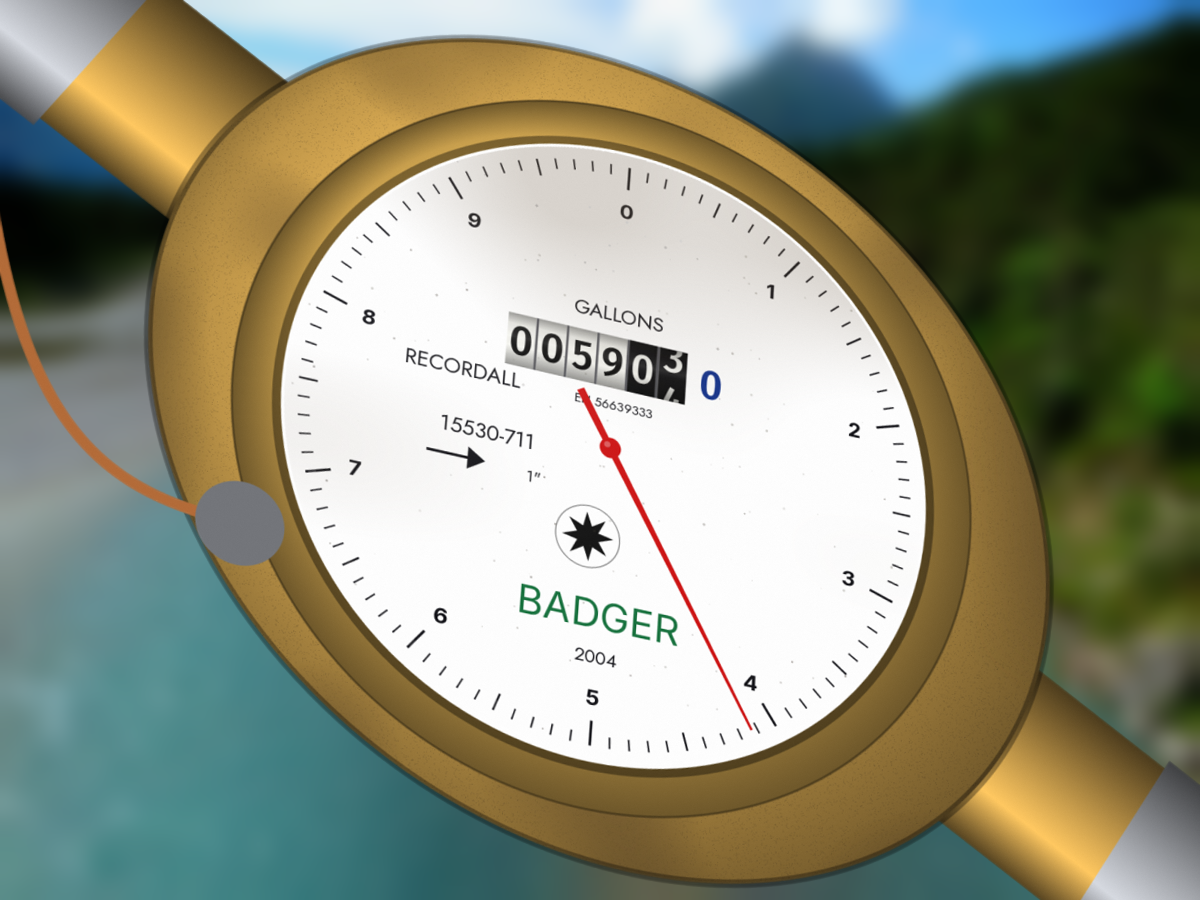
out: 59034.1,gal
